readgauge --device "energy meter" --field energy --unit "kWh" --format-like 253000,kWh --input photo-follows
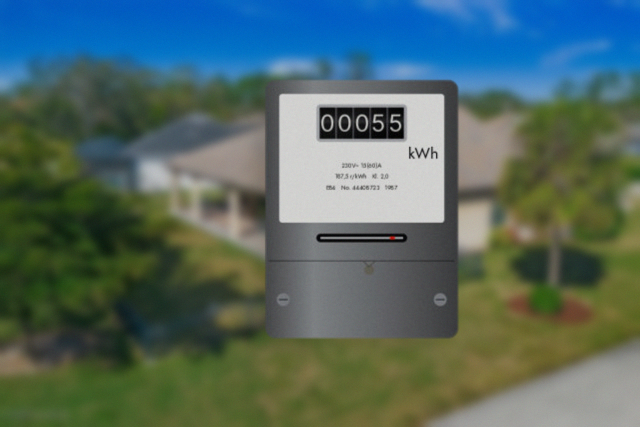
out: 55,kWh
